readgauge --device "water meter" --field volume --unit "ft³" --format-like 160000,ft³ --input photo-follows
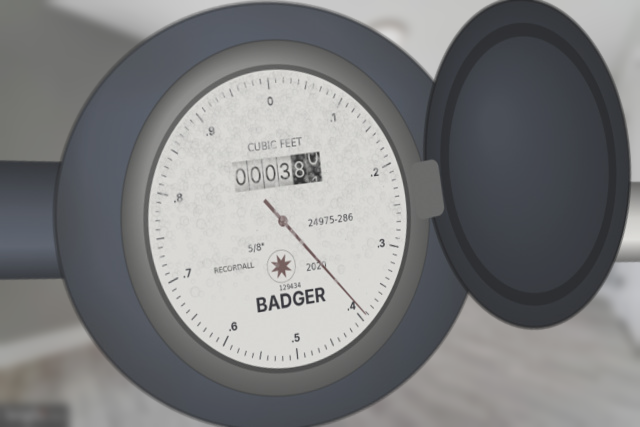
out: 380.39,ft³
